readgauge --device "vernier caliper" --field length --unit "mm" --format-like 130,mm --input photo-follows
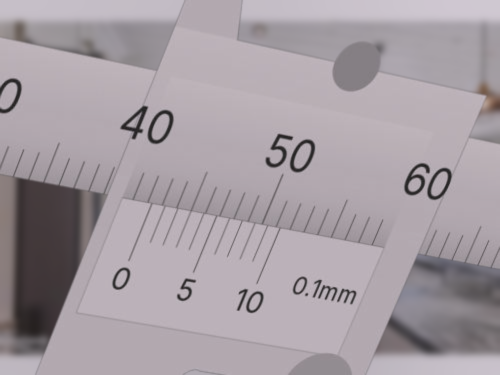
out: 42.3,mm
